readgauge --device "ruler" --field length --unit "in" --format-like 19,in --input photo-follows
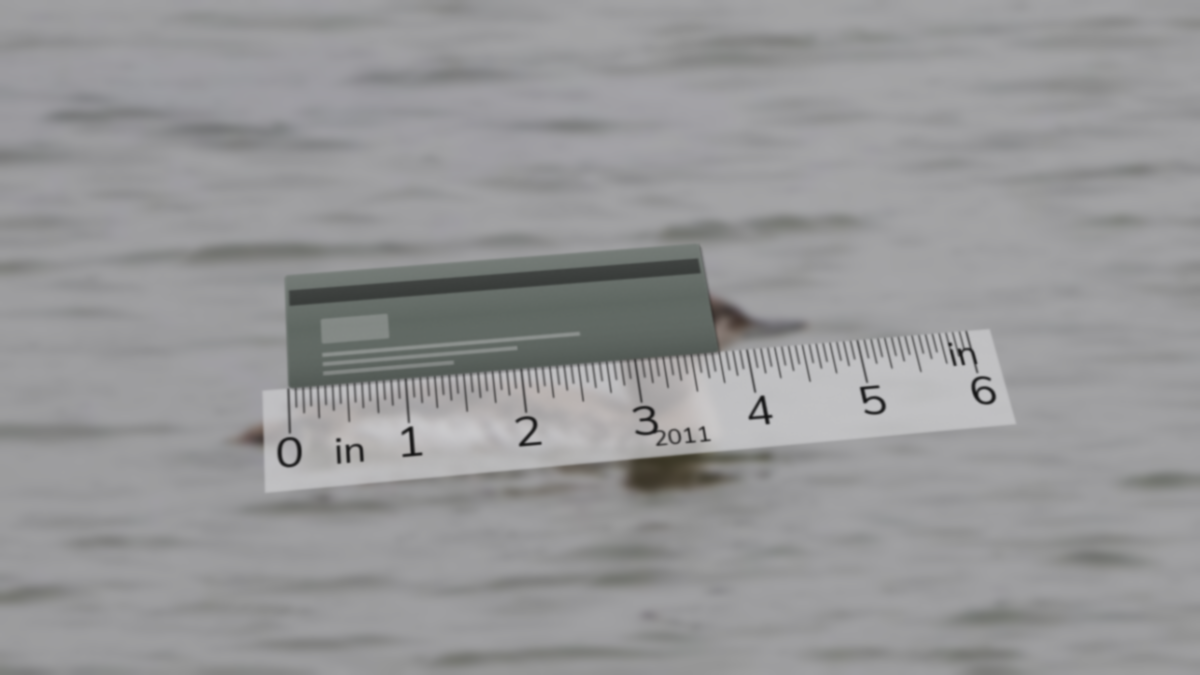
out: 3.75,in
